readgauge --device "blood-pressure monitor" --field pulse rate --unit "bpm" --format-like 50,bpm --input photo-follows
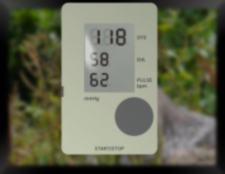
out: 62,bpm
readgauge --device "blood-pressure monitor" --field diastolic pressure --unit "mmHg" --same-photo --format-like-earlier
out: 58,mmHg
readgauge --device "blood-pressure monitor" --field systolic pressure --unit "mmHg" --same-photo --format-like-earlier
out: 118,mmHg
